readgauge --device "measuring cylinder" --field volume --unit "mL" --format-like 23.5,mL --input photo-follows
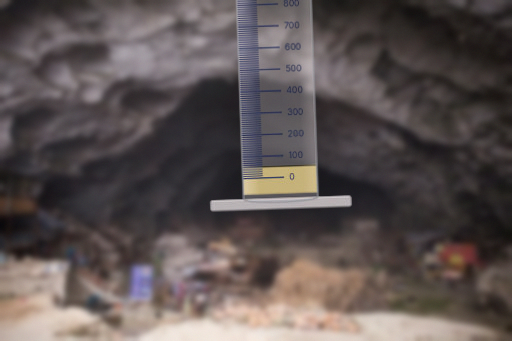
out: 50,mL
